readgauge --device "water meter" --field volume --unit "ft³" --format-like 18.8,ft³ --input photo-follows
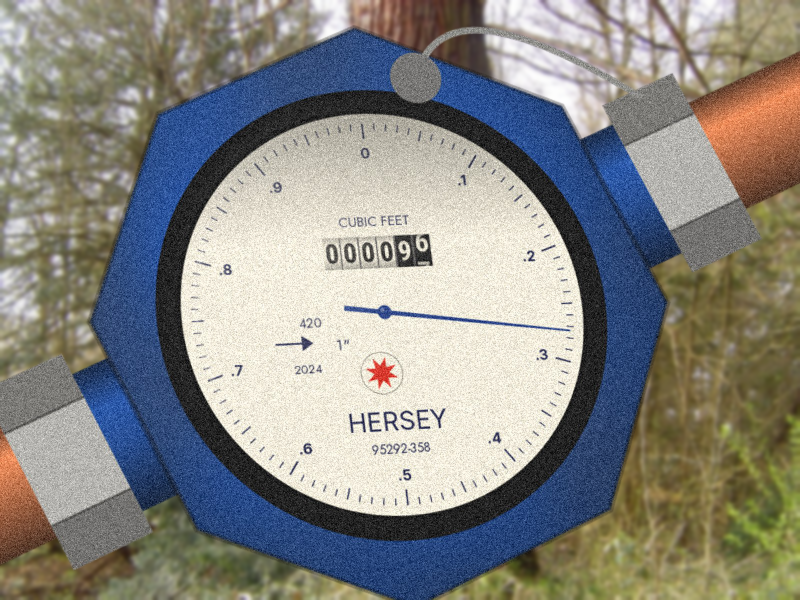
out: 96.27,ft³
